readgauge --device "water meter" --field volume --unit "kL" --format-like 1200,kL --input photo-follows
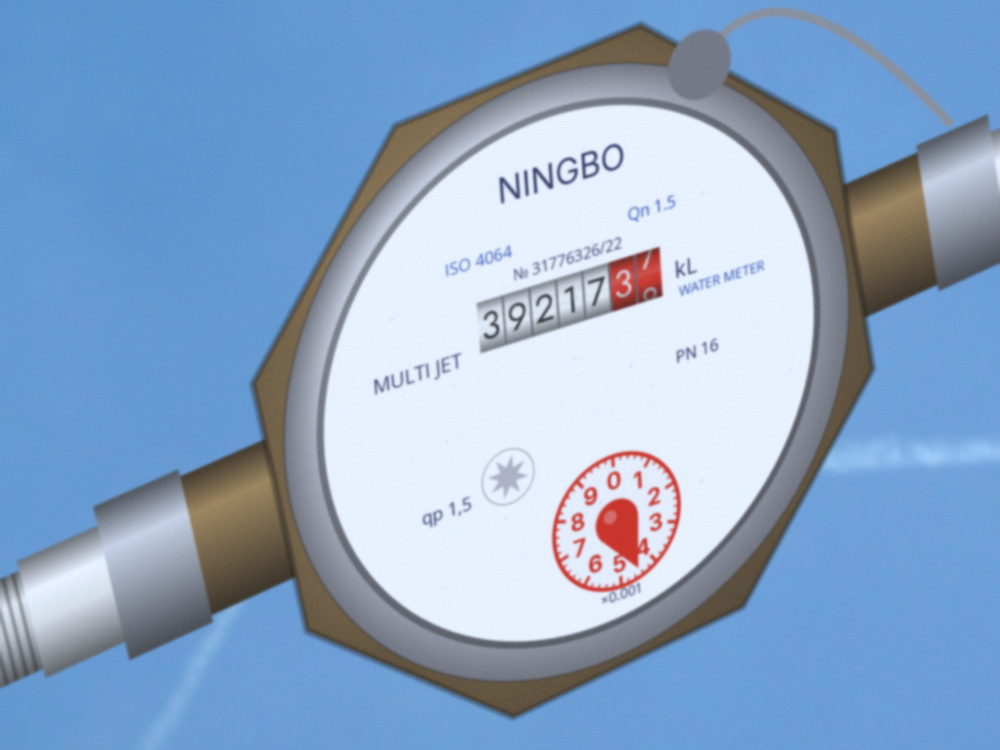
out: 39217.374,kL
